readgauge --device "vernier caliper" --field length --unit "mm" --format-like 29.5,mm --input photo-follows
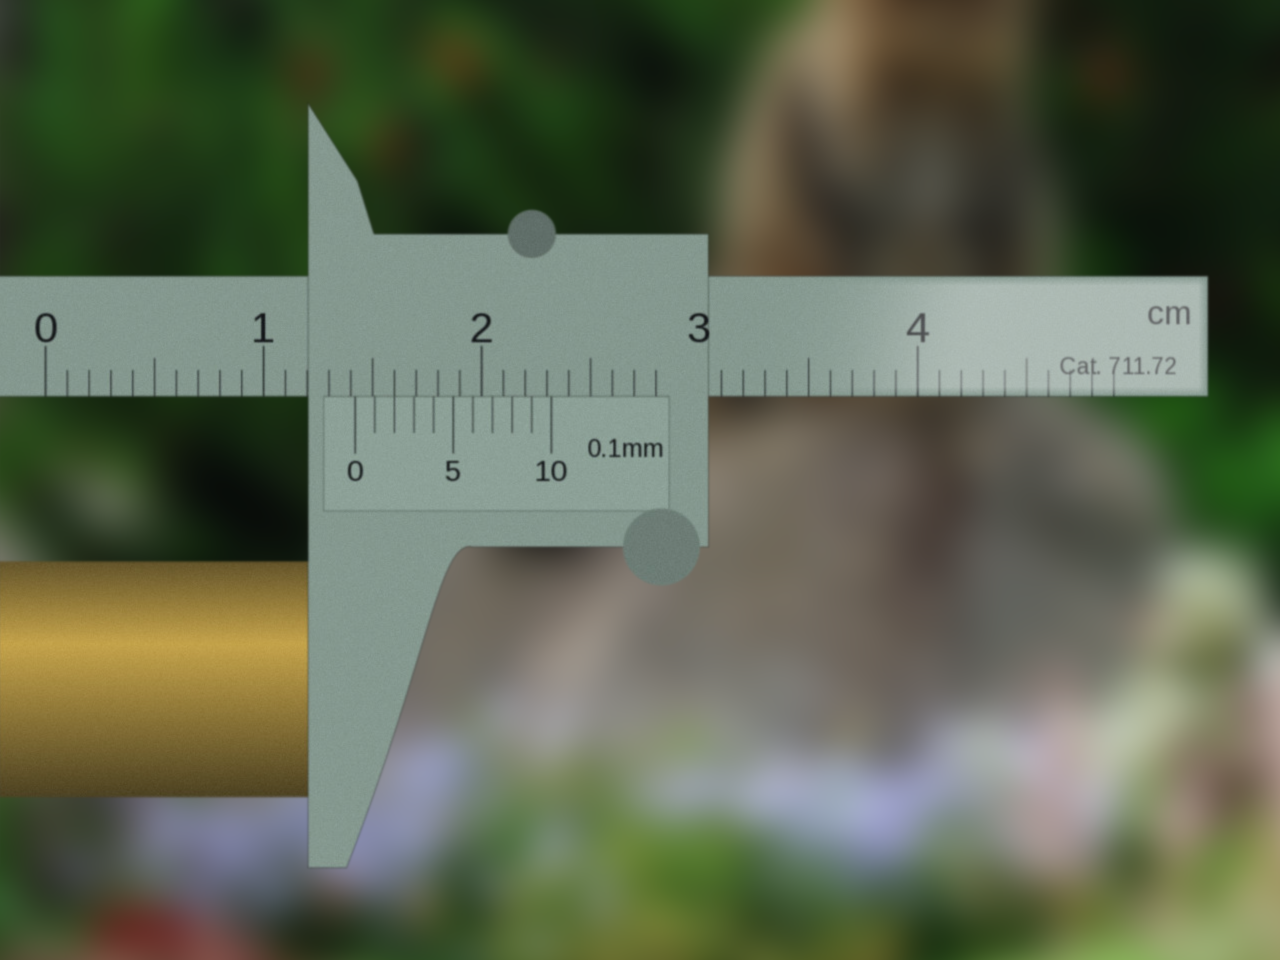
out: 14.2,mm
